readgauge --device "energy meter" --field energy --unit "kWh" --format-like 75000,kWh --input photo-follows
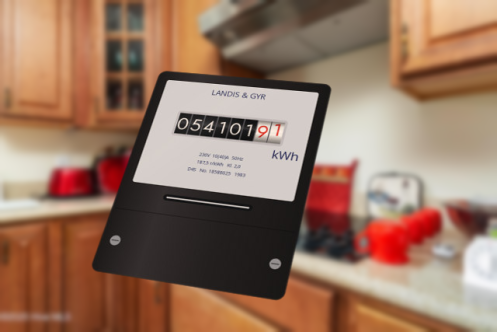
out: 54101.91,kWh
